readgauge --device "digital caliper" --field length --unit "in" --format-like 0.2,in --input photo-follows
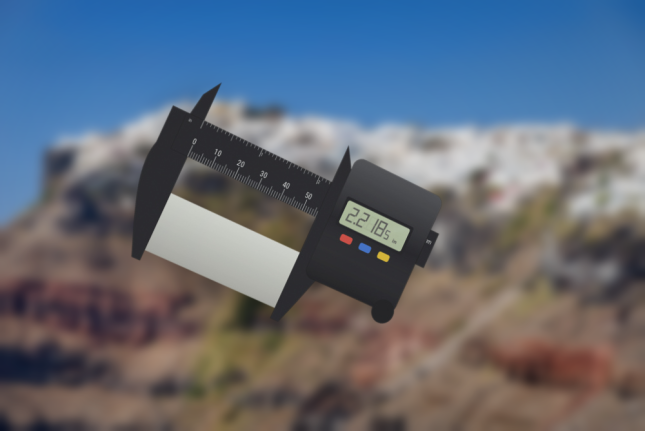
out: 2.2185,in
